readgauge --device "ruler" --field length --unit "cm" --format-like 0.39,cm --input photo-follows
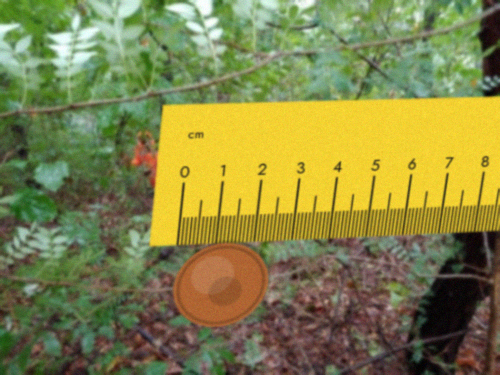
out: 2.5,cm
